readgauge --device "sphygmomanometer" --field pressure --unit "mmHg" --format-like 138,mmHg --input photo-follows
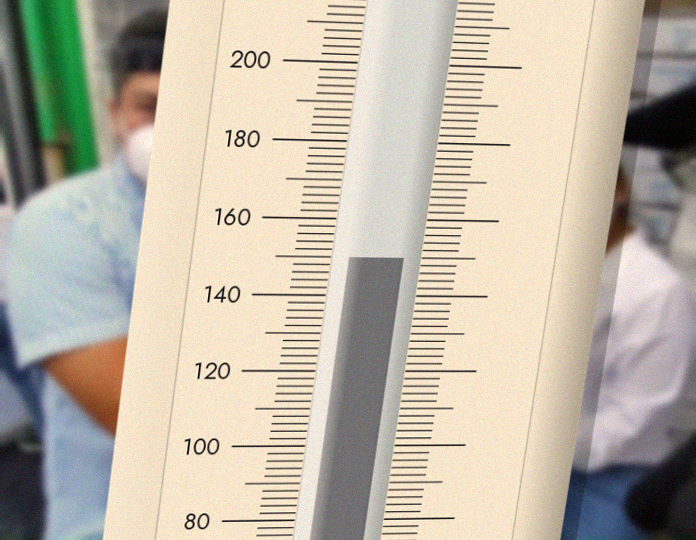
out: 150,mmHg
